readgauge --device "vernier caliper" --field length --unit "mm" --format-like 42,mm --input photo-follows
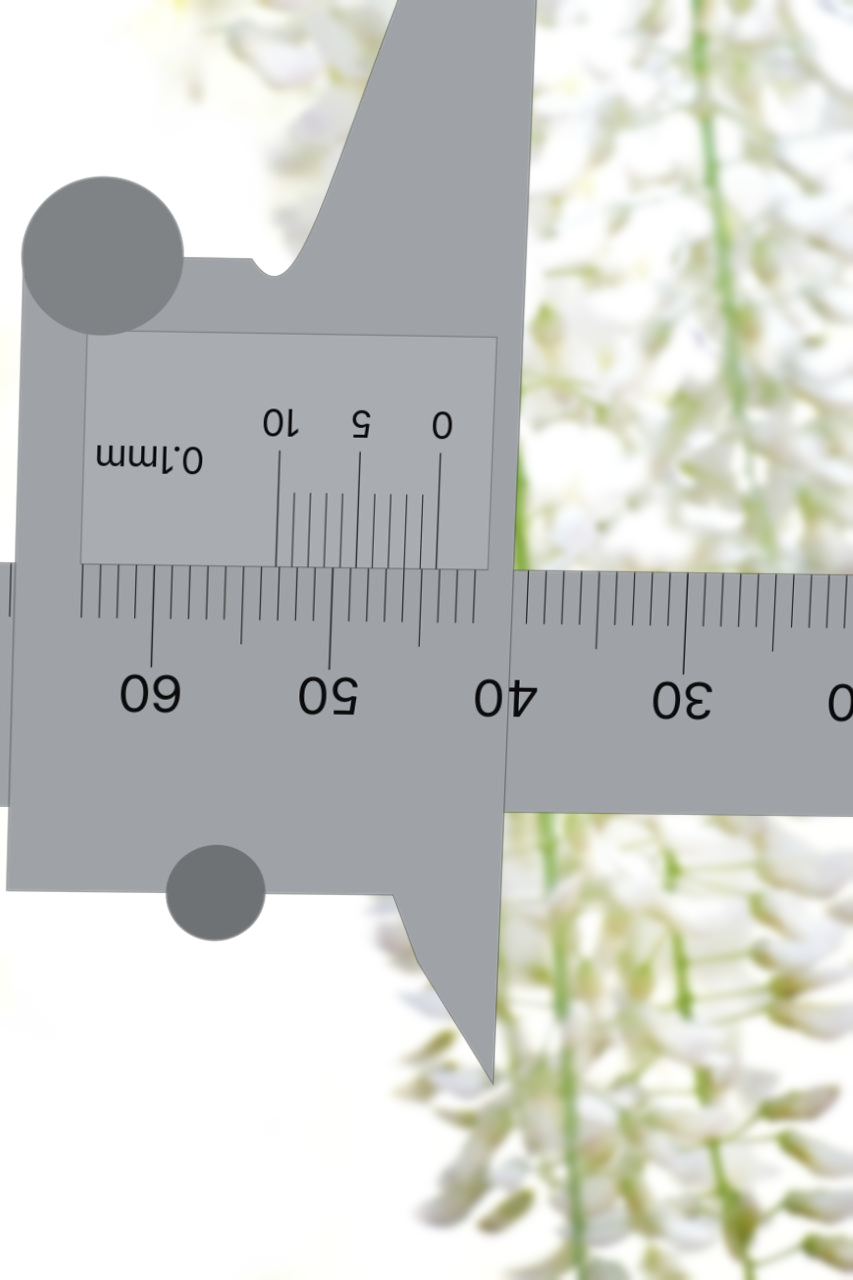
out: 44.2,mm
